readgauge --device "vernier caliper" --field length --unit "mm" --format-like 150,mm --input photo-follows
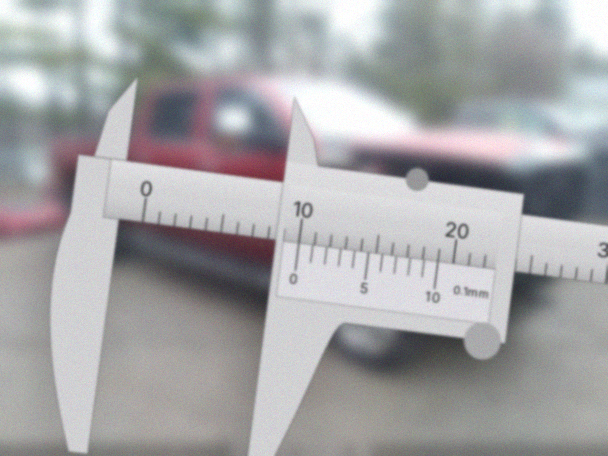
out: 10.0,mm
